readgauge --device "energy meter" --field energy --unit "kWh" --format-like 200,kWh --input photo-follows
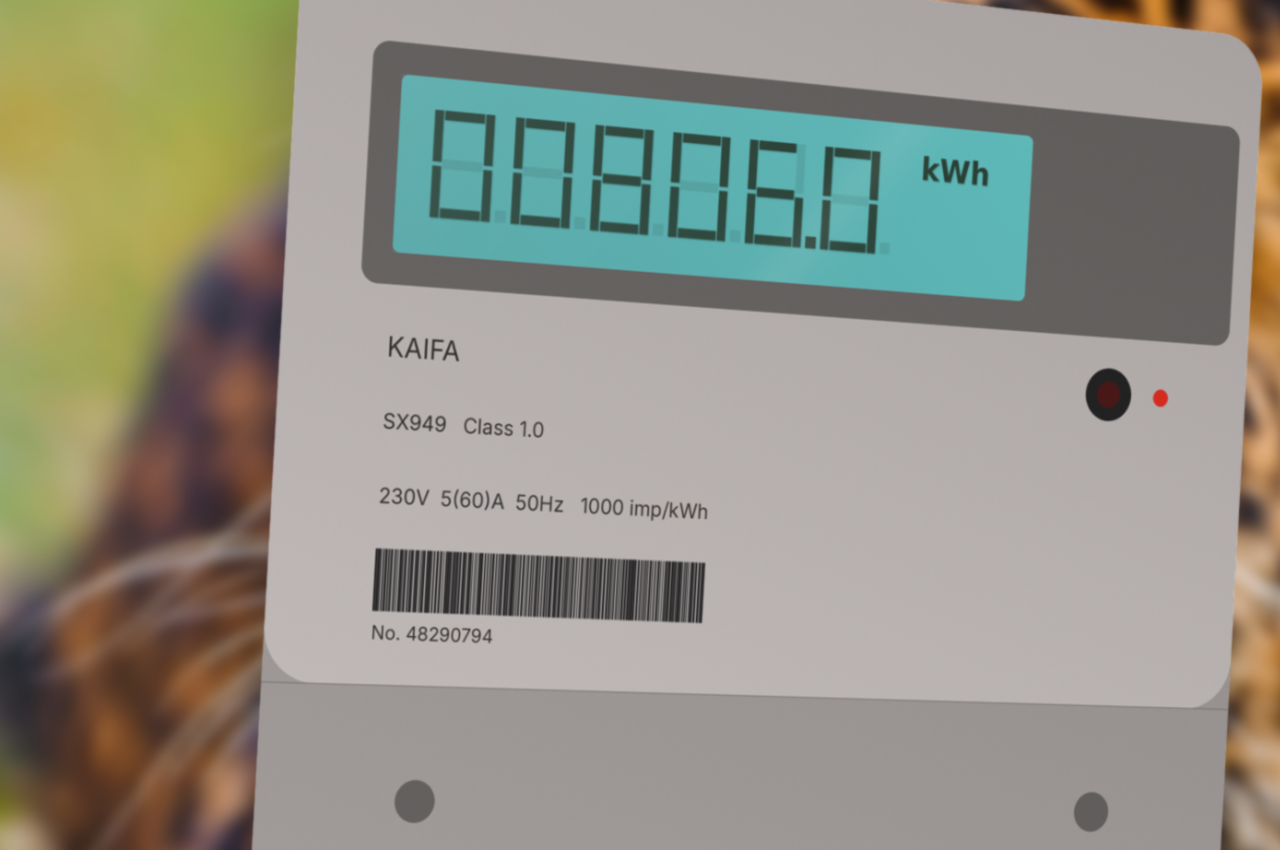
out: 806.0,kWh
